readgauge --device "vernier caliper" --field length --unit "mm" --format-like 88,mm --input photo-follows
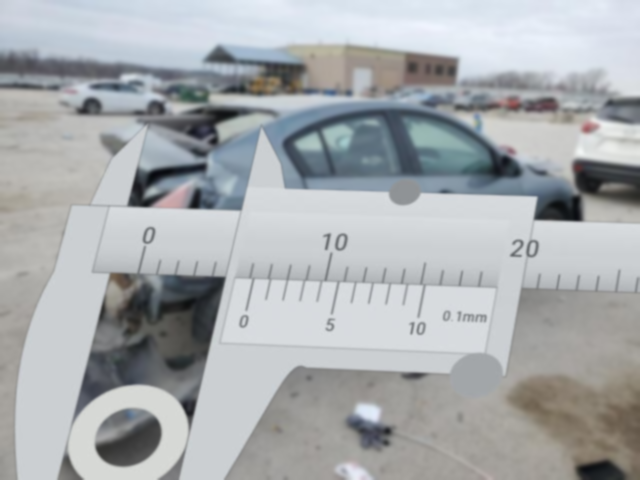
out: 6.2,mm
